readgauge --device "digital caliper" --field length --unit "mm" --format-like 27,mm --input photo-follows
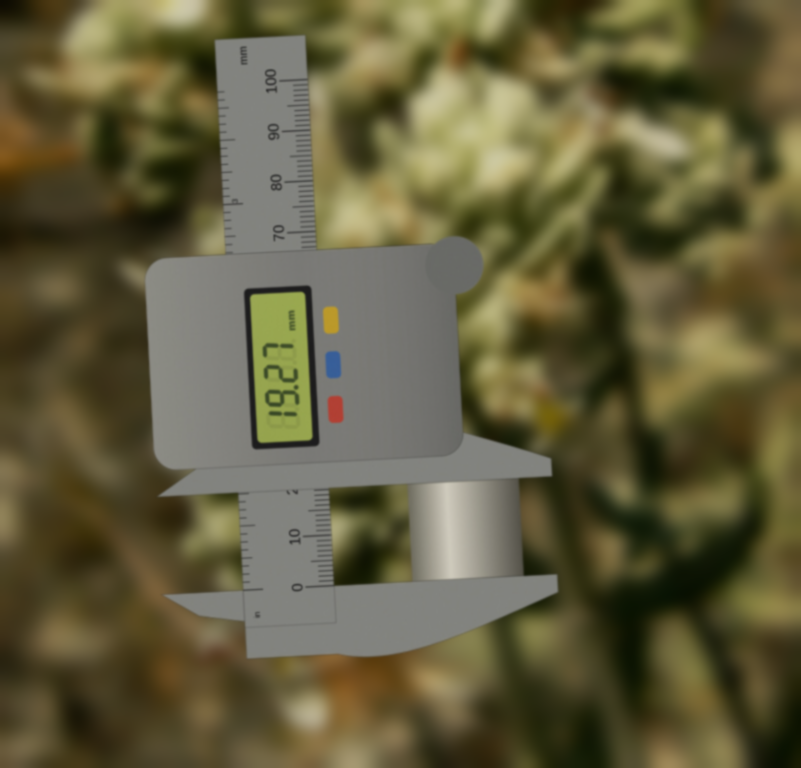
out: 19.27,mm
